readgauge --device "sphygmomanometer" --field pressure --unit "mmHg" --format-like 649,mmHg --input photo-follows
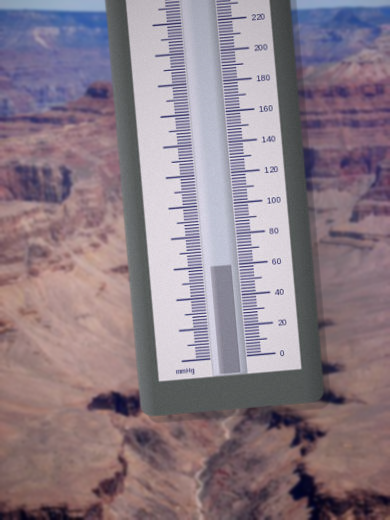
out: 60,mmHg
